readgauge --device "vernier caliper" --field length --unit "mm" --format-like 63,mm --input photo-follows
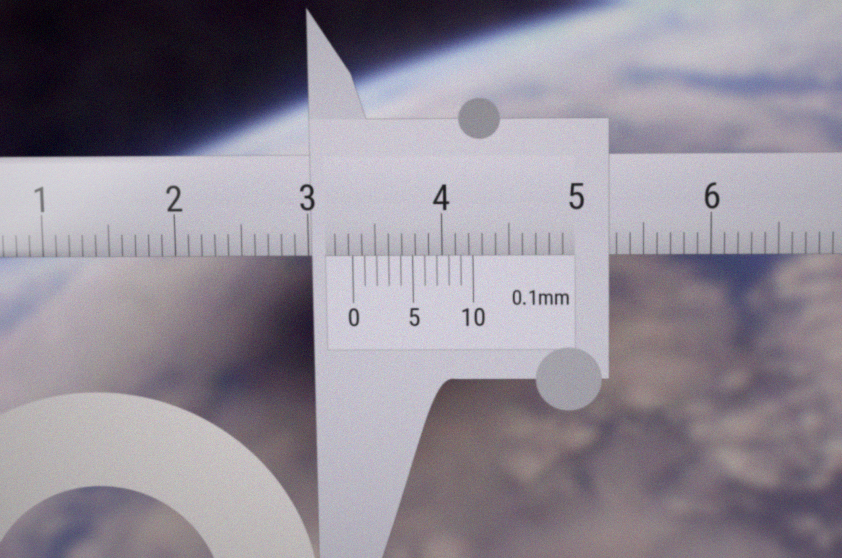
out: 33.3,mm
